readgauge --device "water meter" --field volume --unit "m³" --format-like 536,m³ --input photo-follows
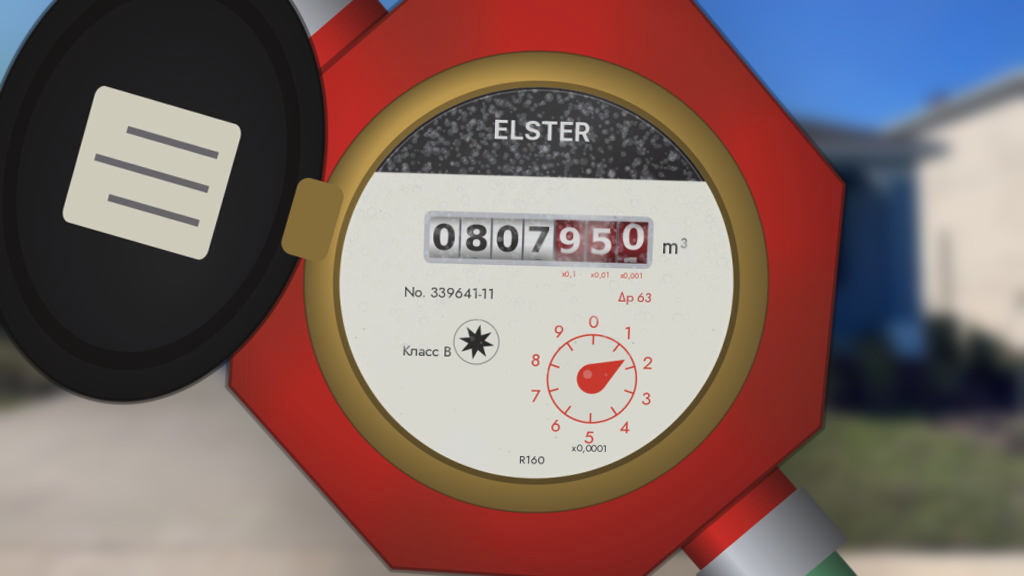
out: 807.9501,m³
